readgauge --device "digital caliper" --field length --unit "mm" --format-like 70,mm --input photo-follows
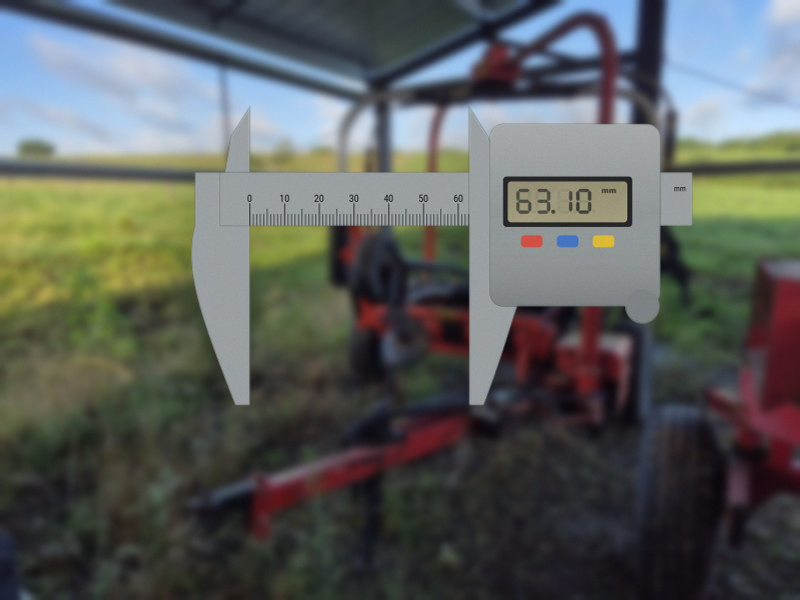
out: 63.10,mm
